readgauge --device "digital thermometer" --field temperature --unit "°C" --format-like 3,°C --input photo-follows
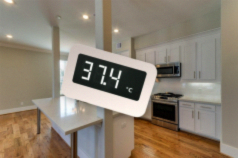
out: 37.4,°C
